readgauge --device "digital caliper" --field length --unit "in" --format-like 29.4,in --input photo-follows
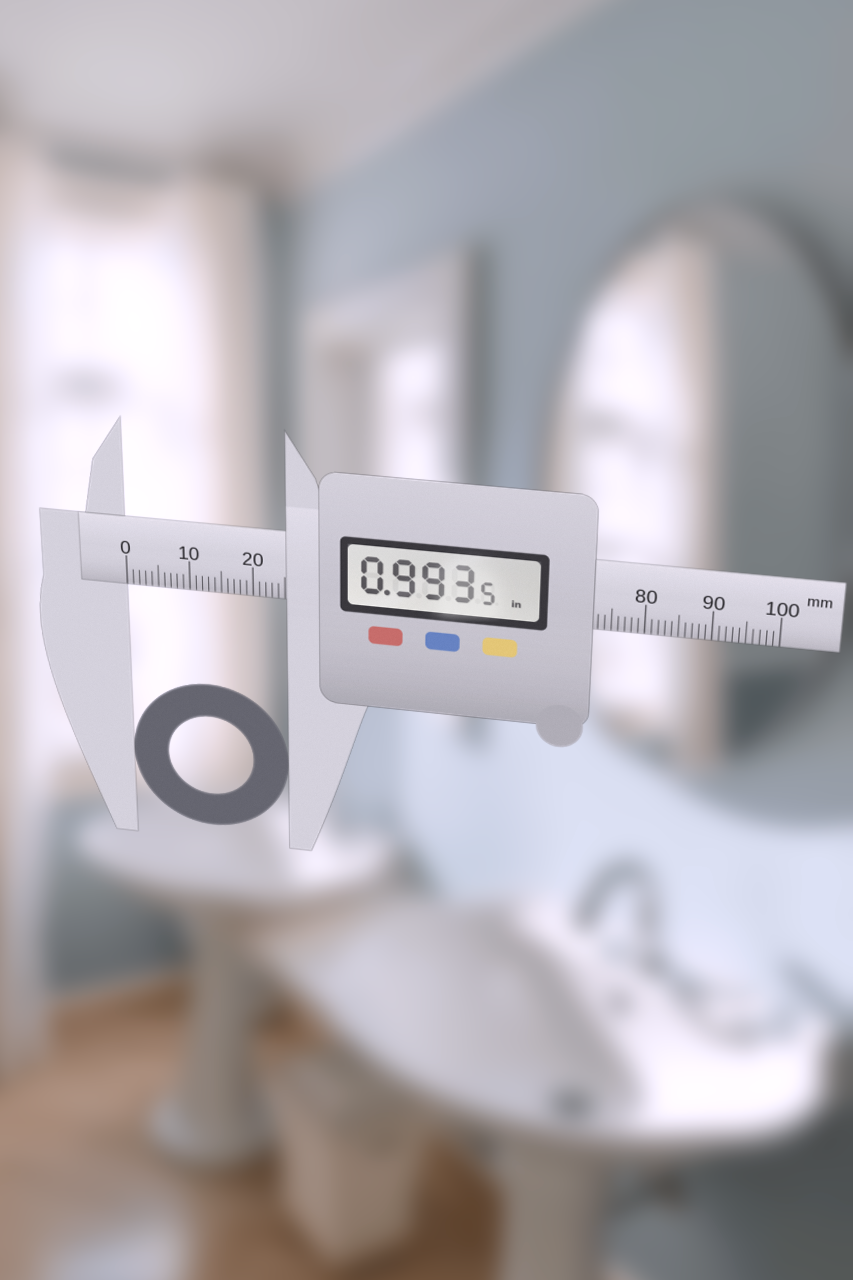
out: 0.9935,in
